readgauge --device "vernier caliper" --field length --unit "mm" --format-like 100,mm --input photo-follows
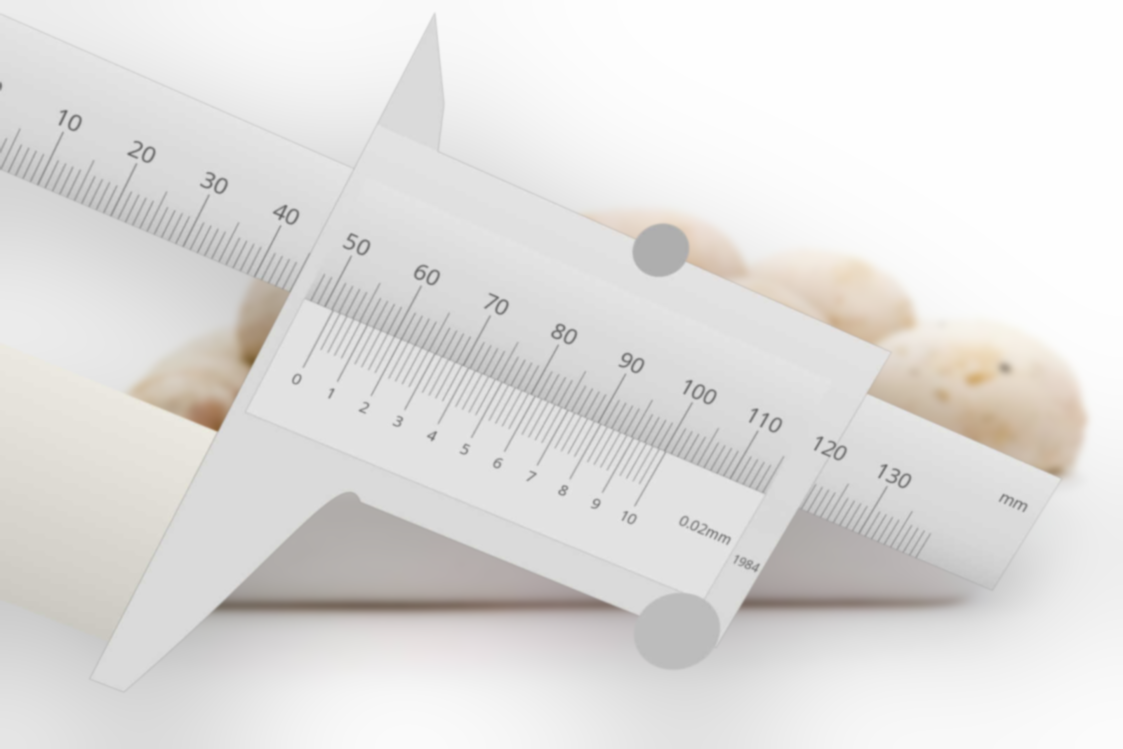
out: 51.2,mm
